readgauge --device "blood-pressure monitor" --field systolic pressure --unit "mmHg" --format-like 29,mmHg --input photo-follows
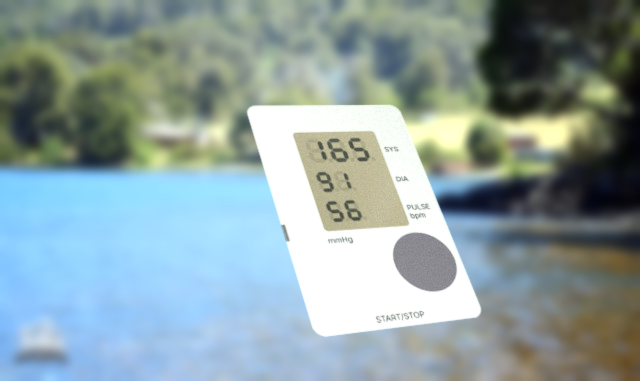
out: 165,mmHg
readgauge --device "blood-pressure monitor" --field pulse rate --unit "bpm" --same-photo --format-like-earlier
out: 56,bpm
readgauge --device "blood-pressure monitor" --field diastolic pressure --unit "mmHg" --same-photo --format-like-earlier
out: 91,mmHg
